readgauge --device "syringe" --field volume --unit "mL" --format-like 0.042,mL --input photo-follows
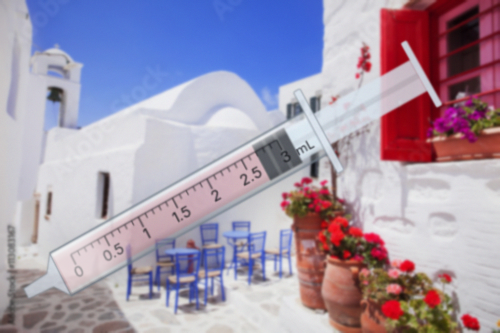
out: 2.7,mL
